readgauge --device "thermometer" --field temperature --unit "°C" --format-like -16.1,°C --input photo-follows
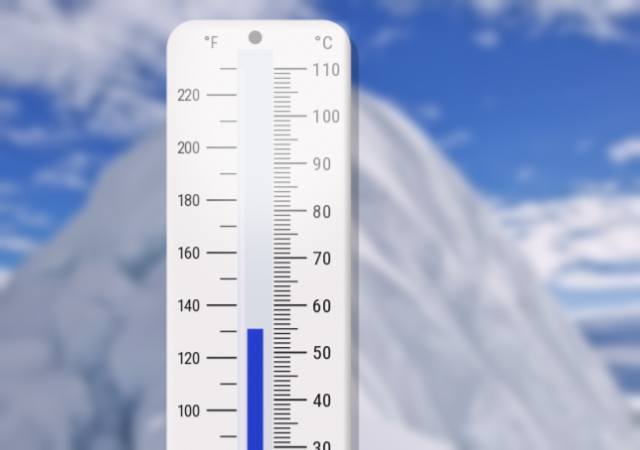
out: 55,°C
